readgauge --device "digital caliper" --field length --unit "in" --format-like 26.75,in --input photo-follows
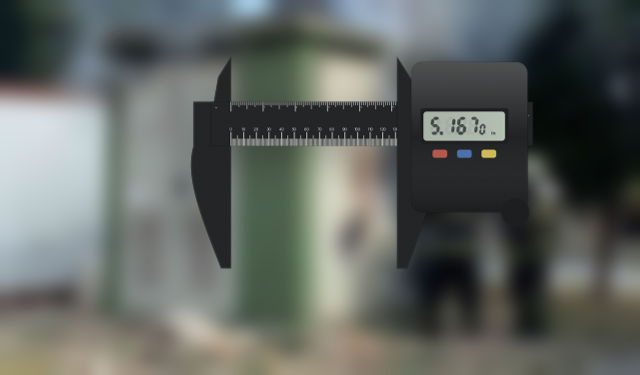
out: 5.1670,in
